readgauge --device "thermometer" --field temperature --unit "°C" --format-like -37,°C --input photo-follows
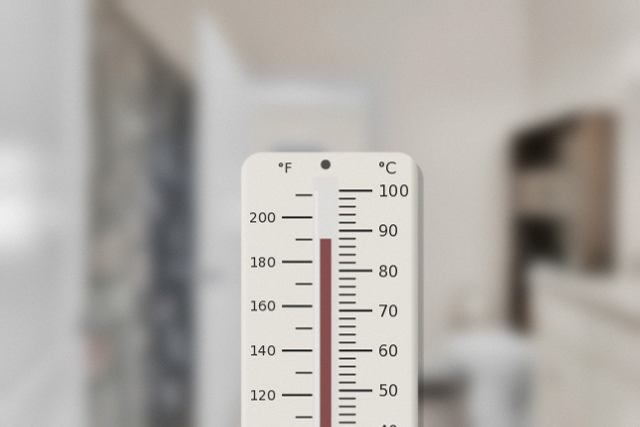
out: 88,°C
